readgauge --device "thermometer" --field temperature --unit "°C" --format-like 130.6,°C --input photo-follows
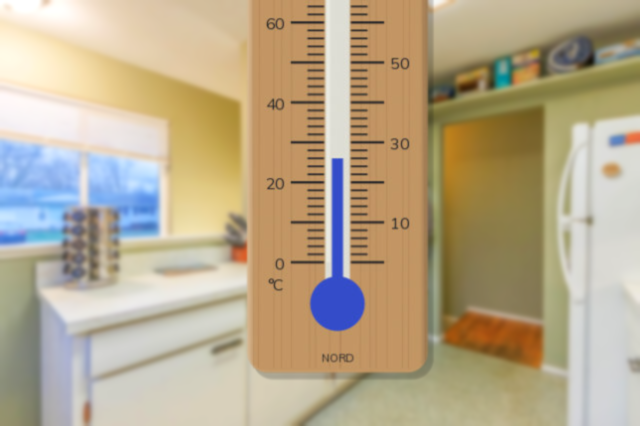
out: 26,°C
